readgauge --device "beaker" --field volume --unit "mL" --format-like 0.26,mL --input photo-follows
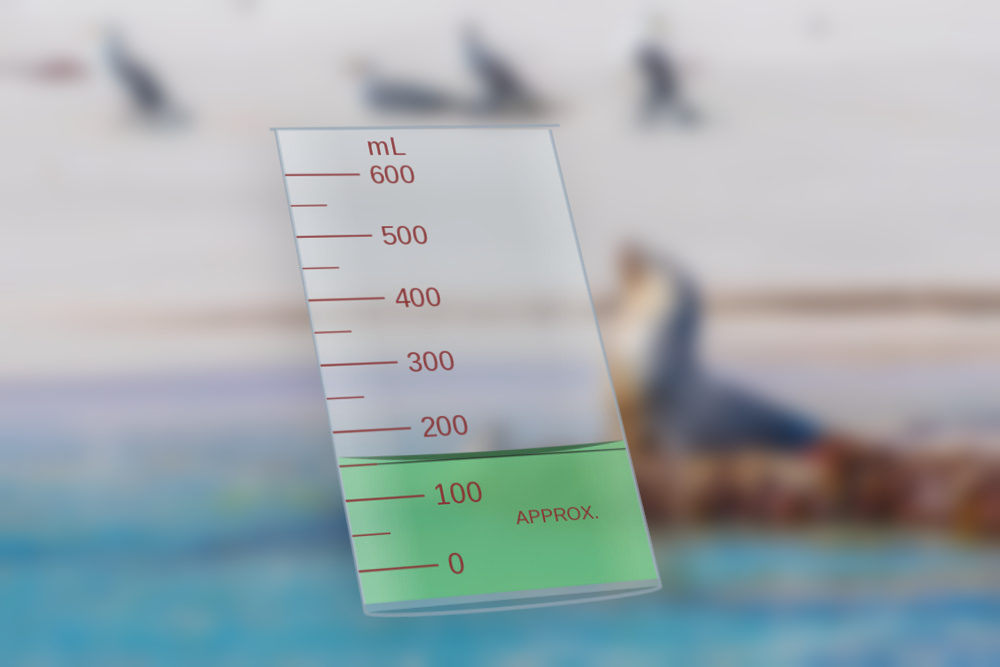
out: 150,mL
